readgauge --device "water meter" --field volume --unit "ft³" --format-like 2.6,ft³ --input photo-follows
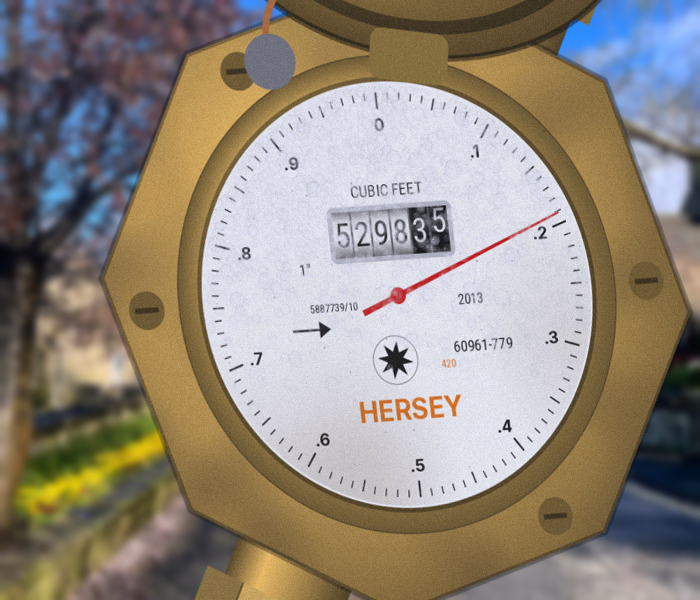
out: 529835.19,ft³
